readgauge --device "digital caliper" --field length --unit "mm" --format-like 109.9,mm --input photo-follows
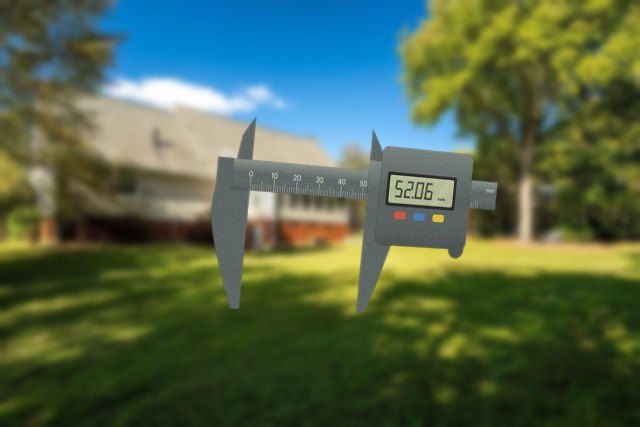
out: 52.06,mm
